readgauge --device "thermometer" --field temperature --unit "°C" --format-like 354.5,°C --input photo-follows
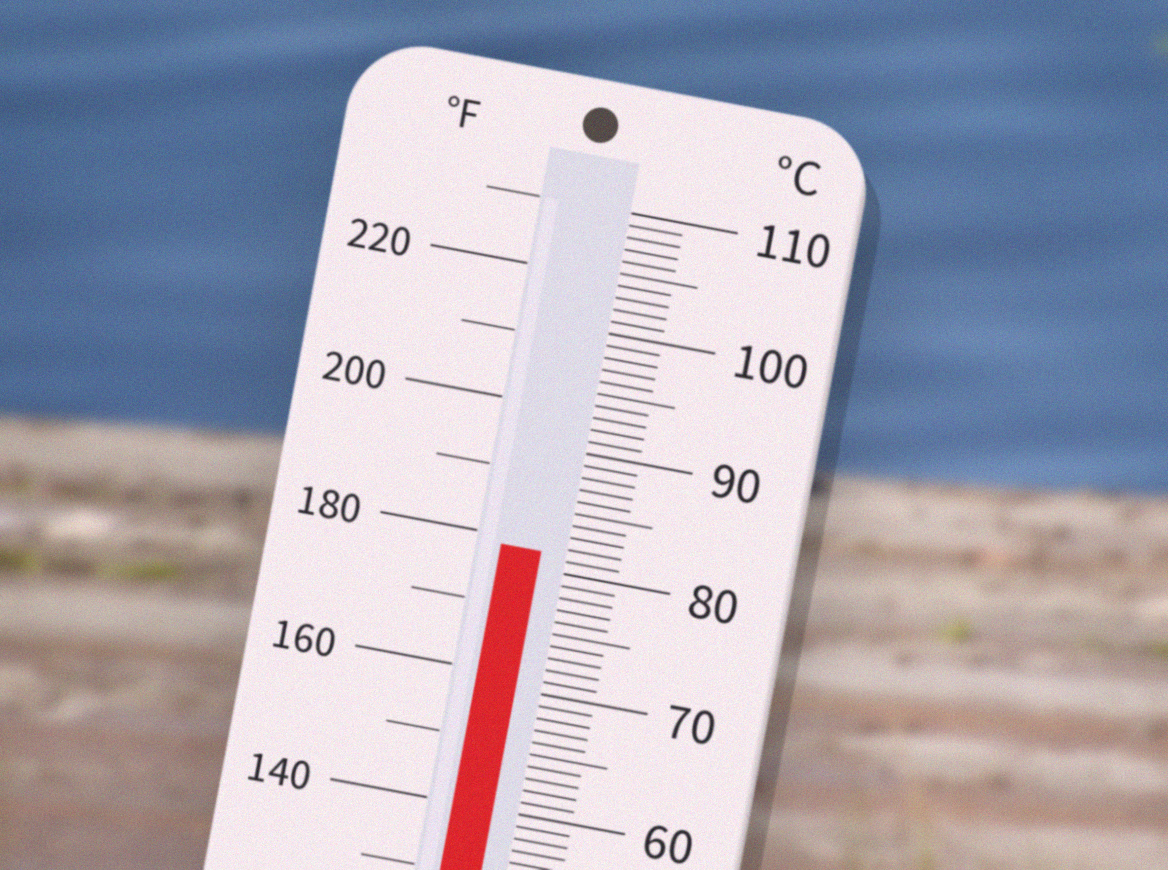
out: 81.5,°C
